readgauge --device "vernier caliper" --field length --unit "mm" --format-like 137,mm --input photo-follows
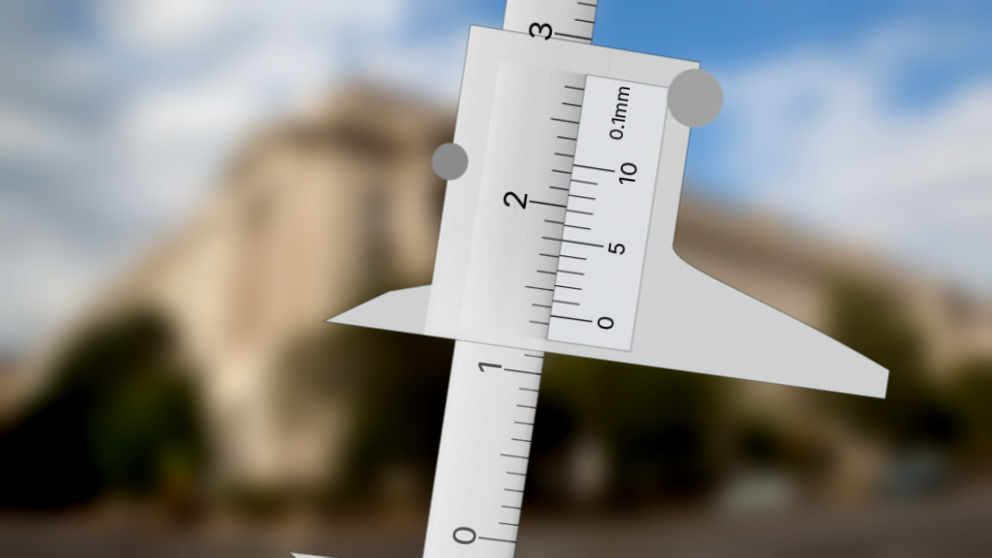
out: 13.5,mm
